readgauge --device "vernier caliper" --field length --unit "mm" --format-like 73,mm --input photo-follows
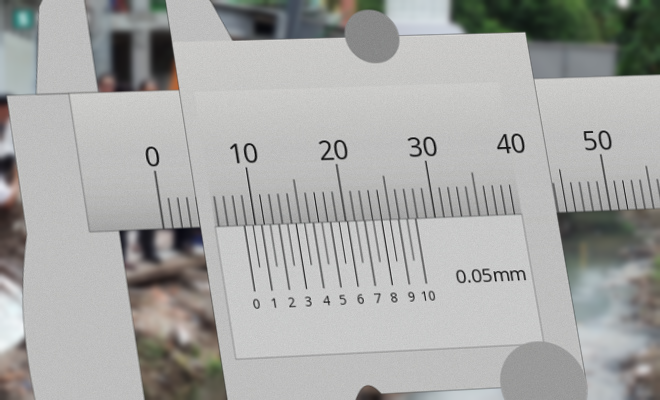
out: 8.8,mm
